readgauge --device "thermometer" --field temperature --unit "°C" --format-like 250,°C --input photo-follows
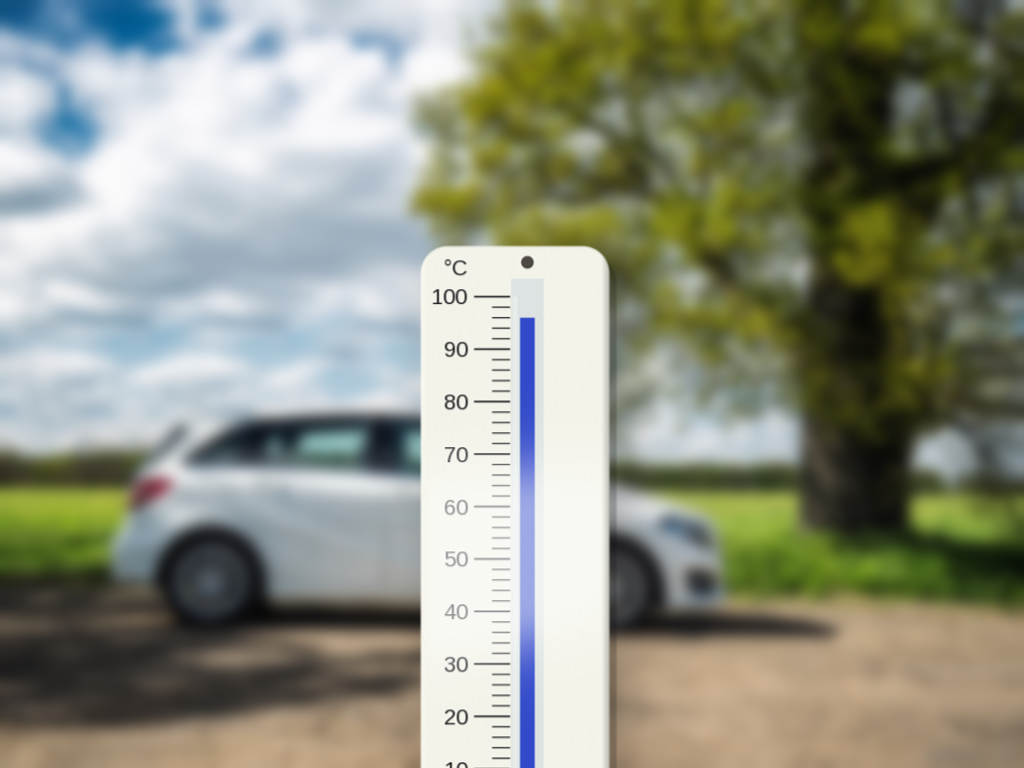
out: 96,°C
